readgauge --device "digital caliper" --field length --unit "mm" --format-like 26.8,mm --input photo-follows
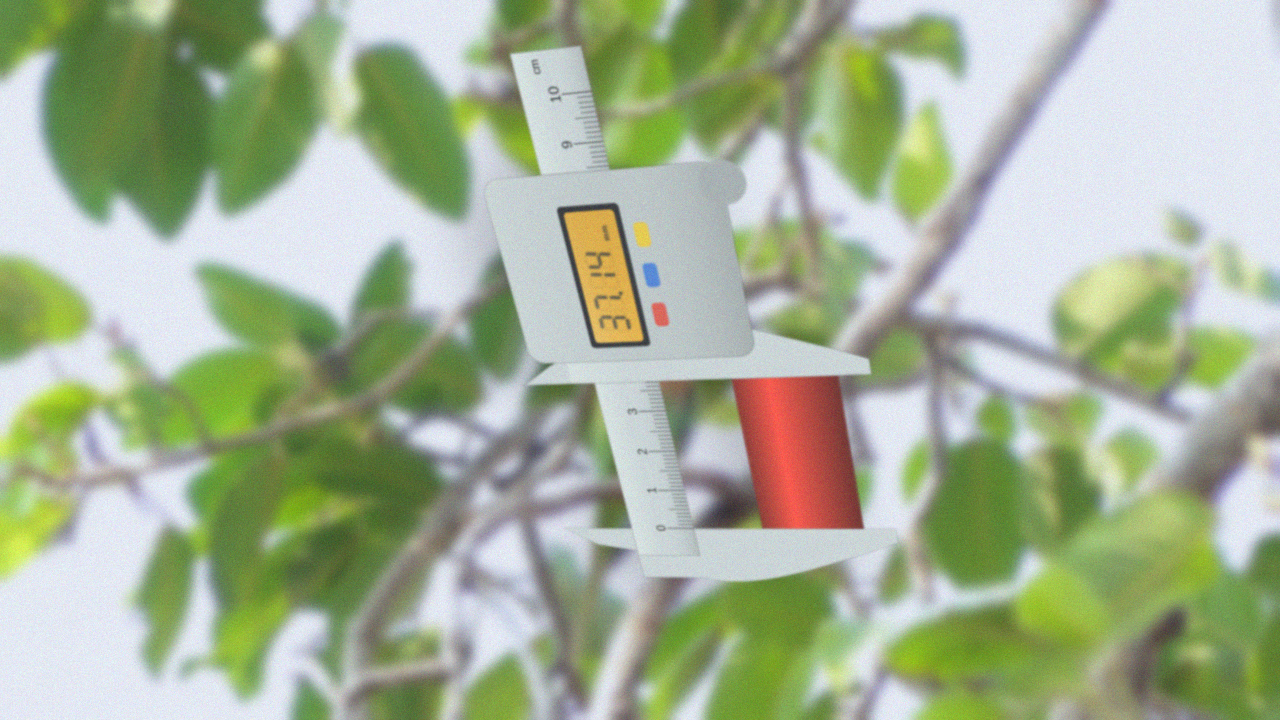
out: 37.14,mm
